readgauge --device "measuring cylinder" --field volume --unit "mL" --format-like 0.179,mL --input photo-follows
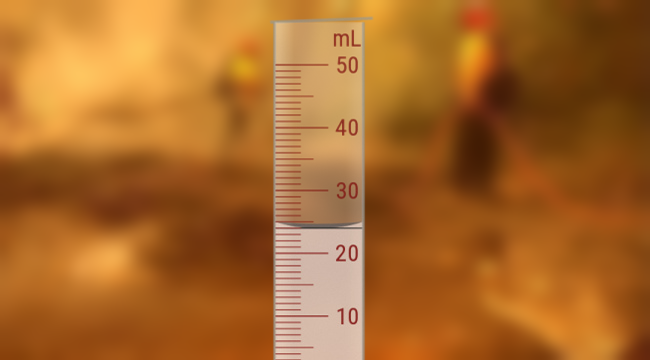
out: 24,mL
